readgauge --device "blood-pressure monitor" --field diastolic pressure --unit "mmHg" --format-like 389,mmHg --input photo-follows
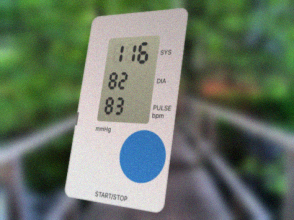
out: 82,mmHg
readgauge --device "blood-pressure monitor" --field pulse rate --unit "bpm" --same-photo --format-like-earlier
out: 83,bpm
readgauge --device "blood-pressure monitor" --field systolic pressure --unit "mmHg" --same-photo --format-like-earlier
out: 116,mmHg
